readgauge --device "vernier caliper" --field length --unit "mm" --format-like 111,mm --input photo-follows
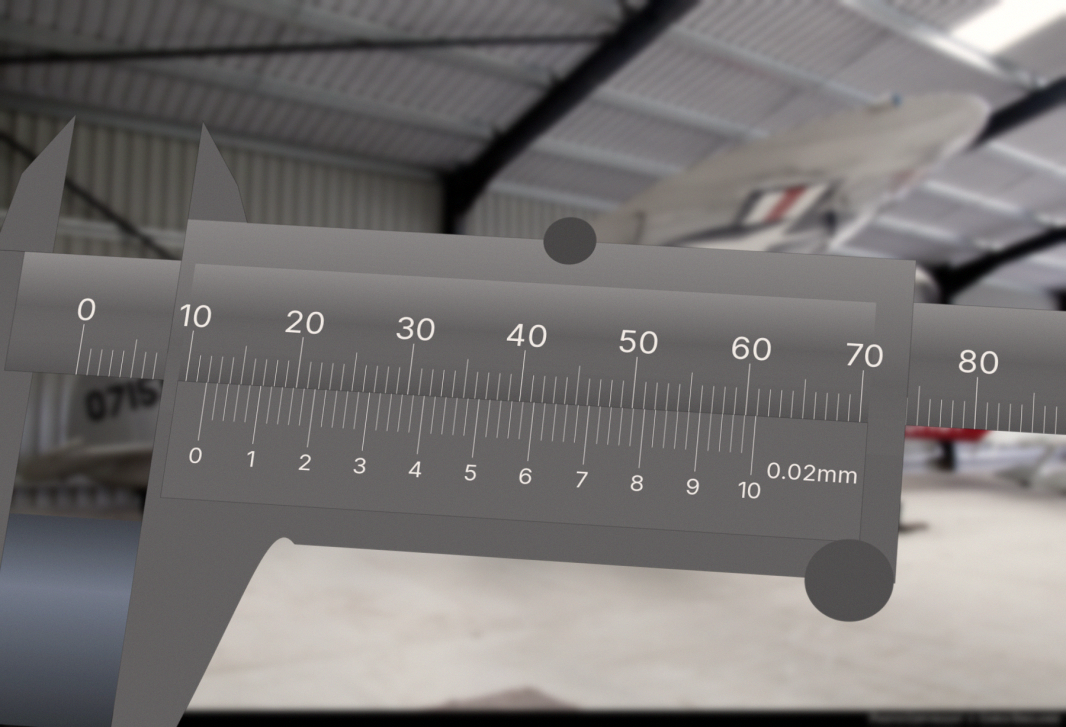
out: 11.9,mm
